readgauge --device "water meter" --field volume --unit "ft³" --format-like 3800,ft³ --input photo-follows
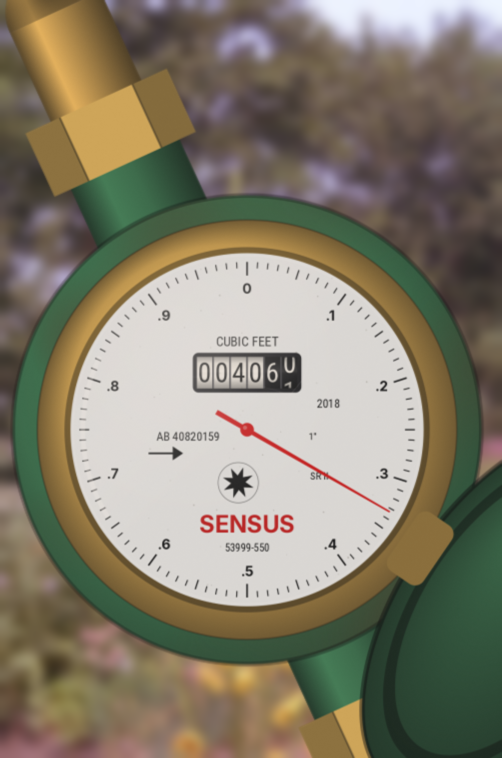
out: 4060.33,ft³
